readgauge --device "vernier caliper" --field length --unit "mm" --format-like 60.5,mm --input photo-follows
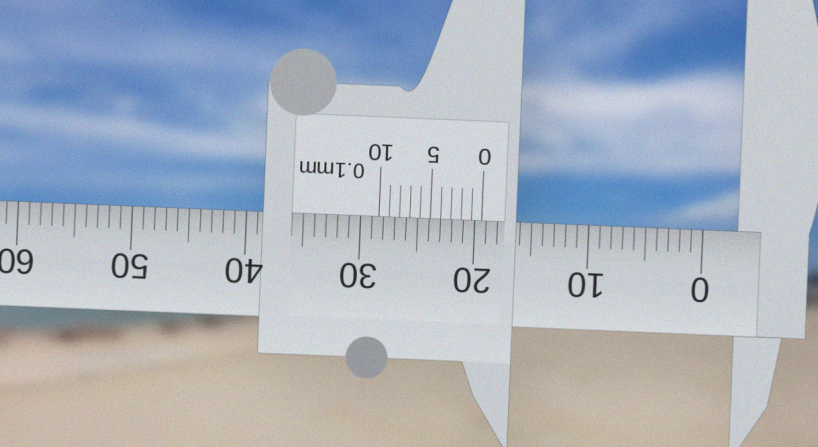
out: 19.4,mm
